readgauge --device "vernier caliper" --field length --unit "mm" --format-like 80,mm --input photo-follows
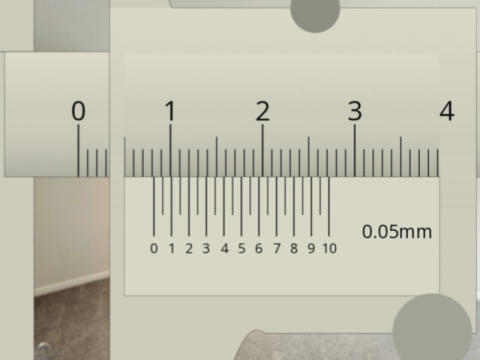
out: 8.2,mm
